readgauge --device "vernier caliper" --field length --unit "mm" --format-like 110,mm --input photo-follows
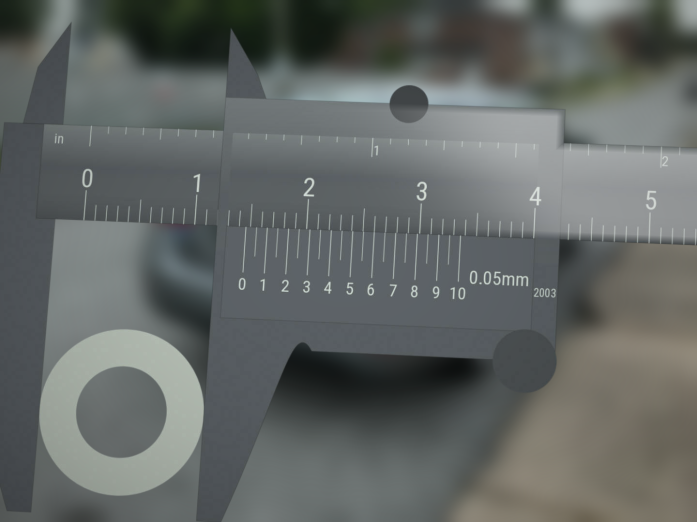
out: 14.6,mm
